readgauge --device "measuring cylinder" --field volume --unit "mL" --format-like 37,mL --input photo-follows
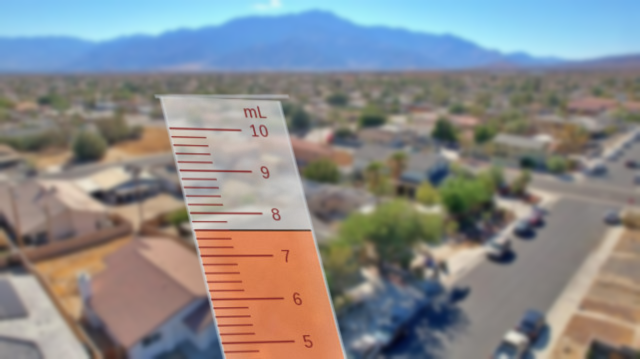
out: 7.6,mL
